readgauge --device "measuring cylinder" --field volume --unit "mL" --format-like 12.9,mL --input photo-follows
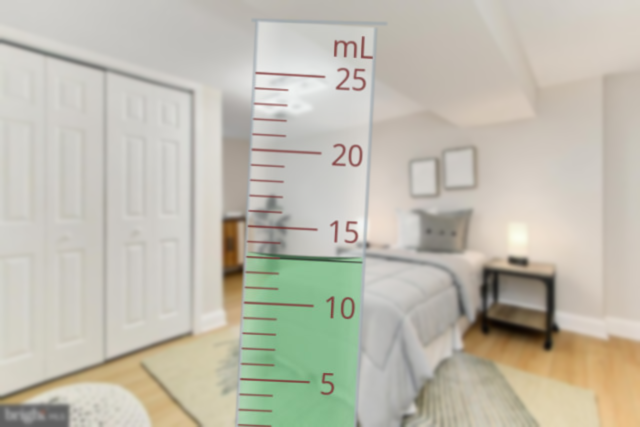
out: 13,mL
